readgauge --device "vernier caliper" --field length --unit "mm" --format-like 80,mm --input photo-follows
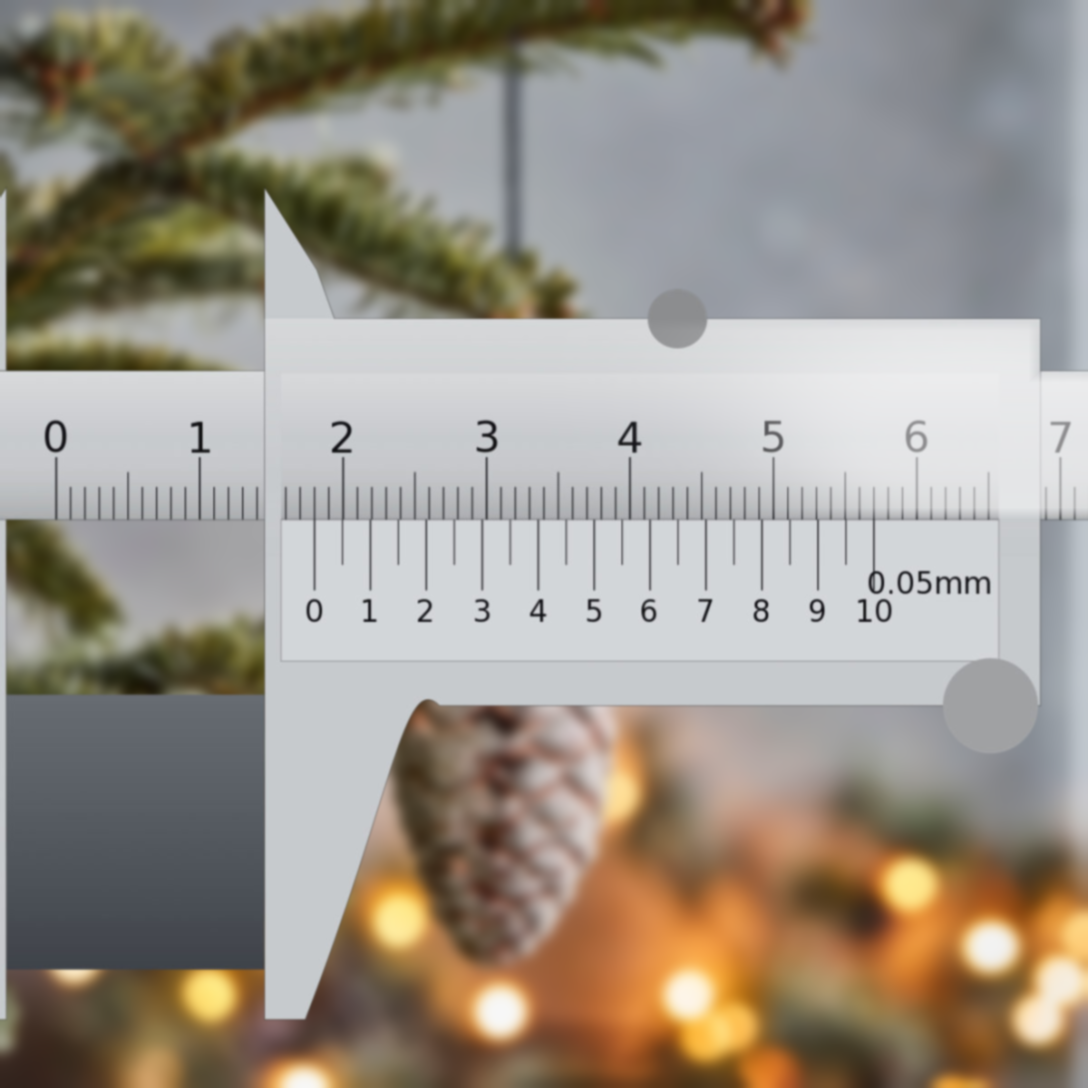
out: 18.0,mm
